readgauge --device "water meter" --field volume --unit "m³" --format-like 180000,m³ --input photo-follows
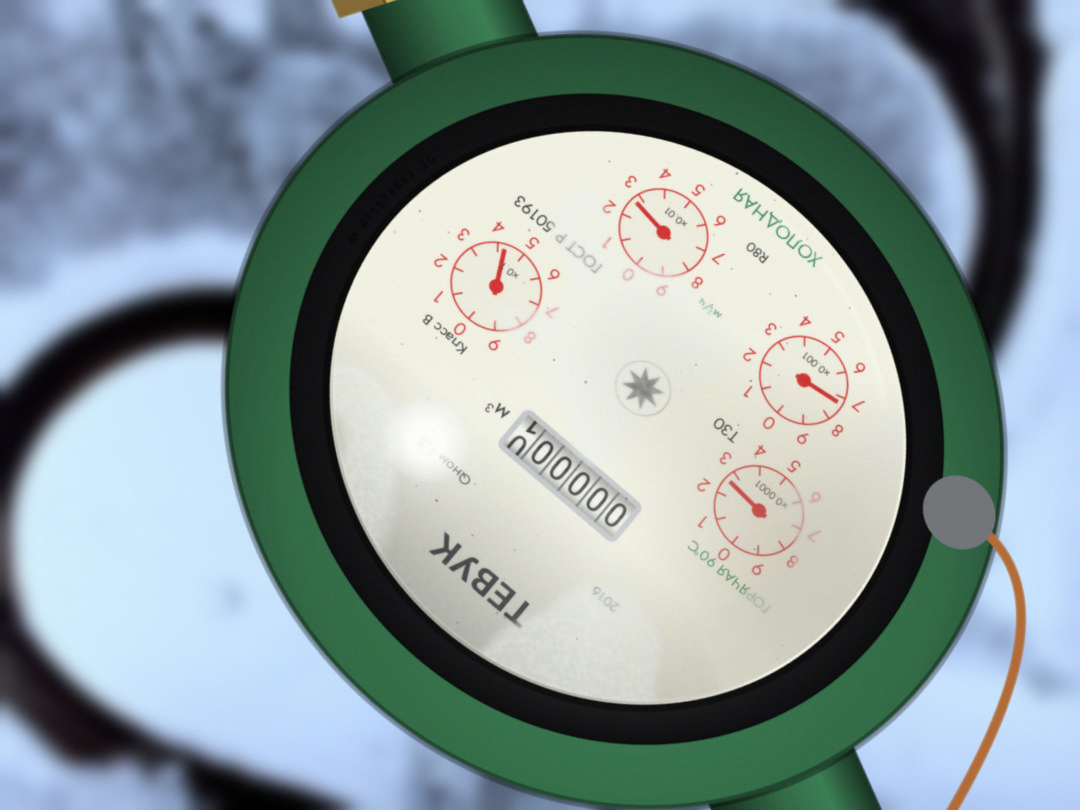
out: 0.4272,m³
